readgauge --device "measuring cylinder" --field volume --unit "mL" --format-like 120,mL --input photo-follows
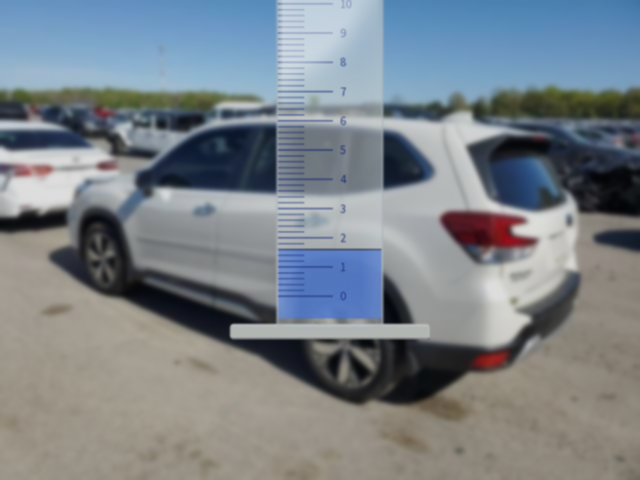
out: 1.6,mL
